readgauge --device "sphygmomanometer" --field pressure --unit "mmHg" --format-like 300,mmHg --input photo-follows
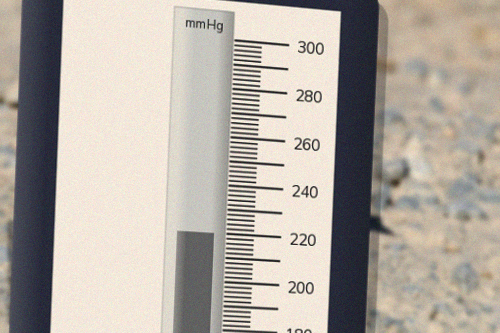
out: 220,mmHg
